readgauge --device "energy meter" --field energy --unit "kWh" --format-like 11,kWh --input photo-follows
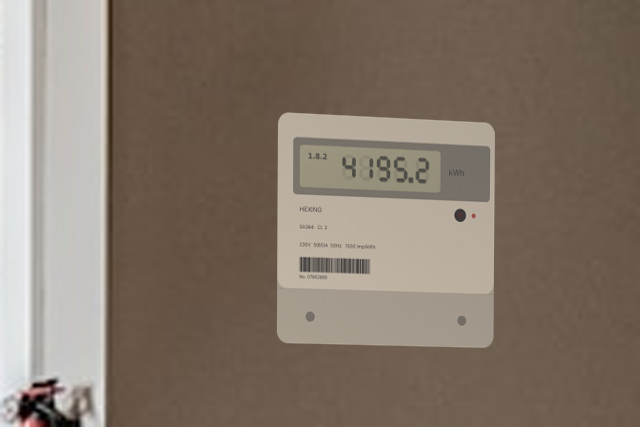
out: 4195.2,kWh
